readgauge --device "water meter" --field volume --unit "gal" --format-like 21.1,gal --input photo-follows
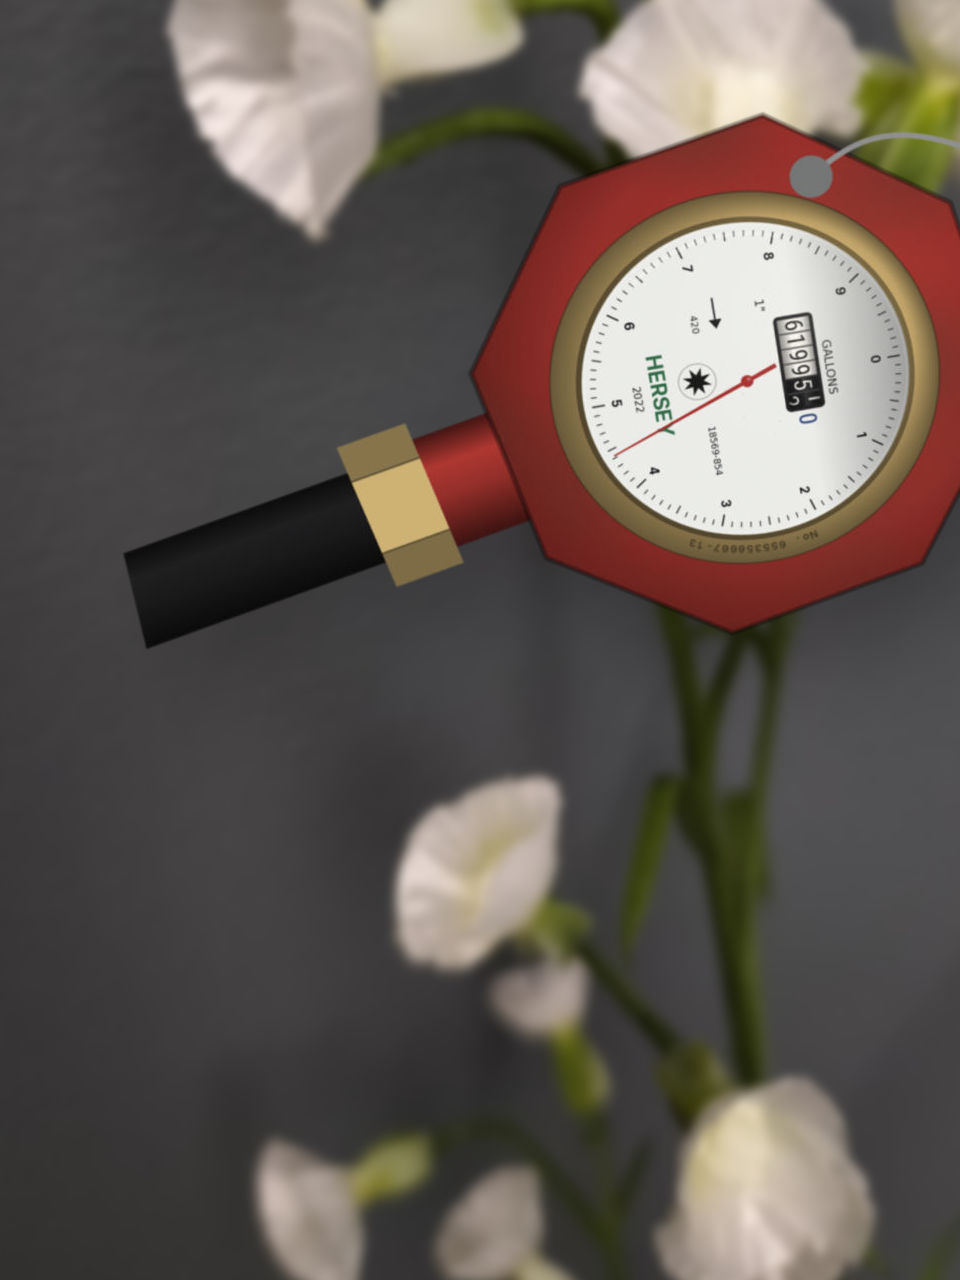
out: 6199514.4,gal
